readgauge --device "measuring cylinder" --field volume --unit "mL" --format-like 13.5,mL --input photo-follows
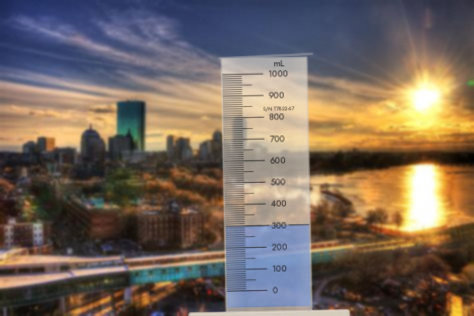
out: 300,mL
